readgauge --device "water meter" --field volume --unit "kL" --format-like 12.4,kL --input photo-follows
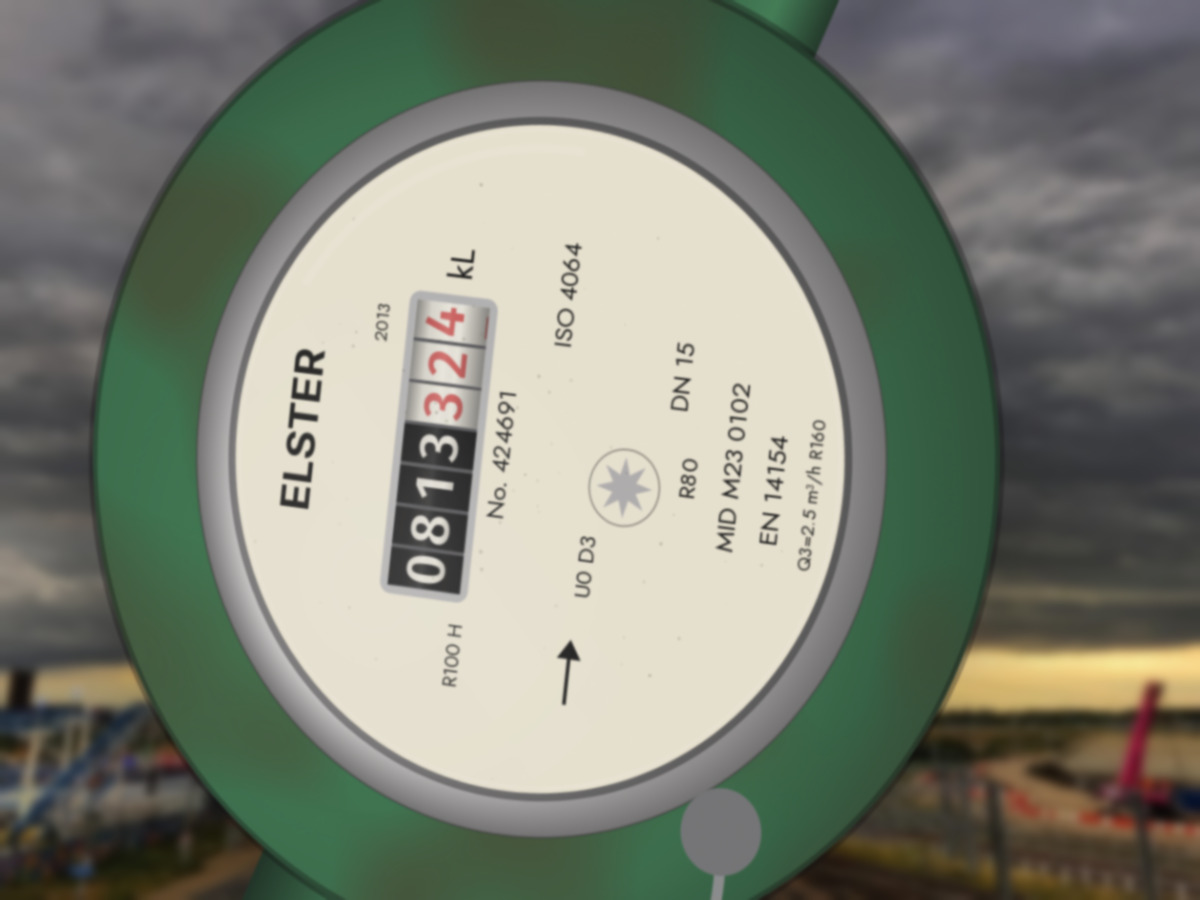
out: 813.324,kL
